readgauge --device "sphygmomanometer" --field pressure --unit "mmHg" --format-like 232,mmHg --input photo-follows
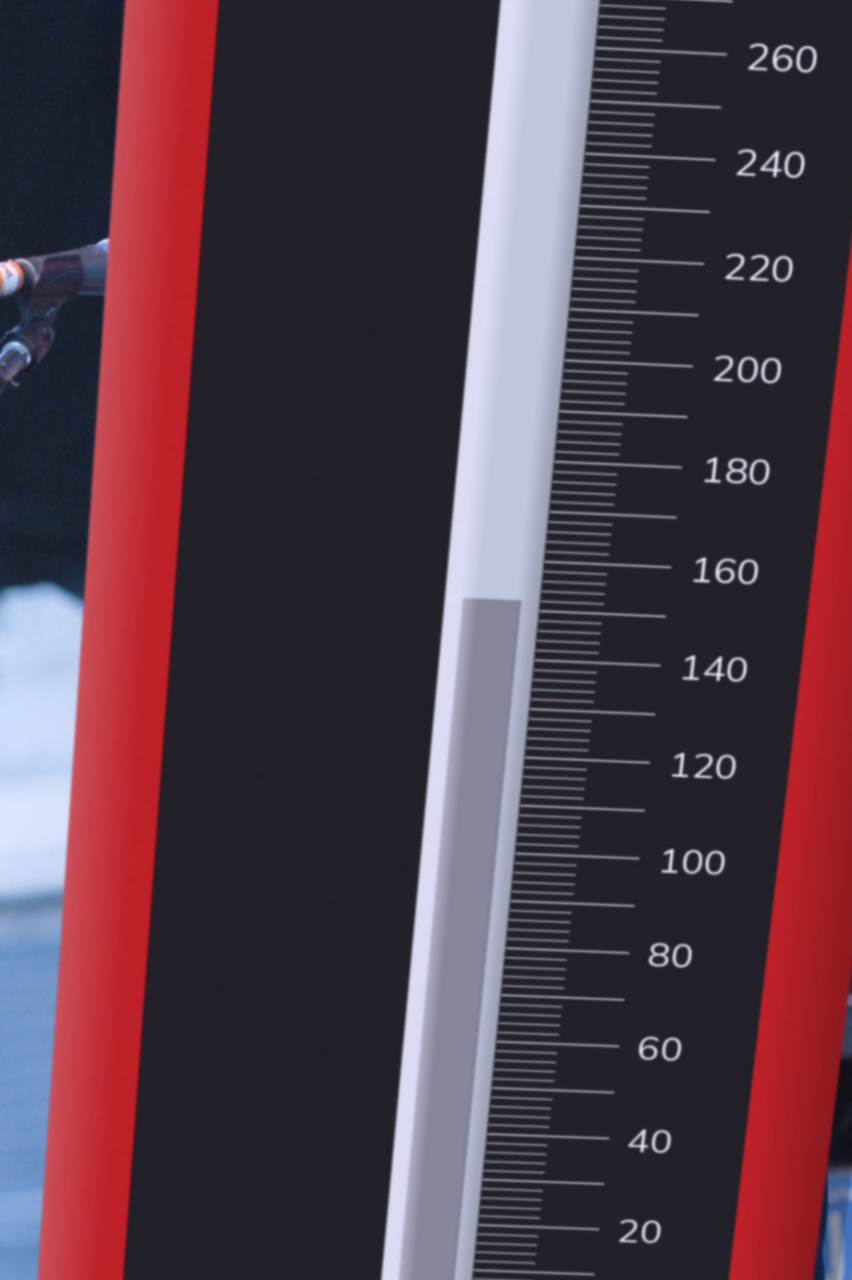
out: 152,mmHg
